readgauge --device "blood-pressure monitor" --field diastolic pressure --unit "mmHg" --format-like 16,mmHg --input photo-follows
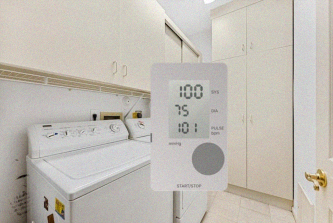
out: 75,mmHg
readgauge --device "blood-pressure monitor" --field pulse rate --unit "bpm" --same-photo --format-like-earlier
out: 101,bpm
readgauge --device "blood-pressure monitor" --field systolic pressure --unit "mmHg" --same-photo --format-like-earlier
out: 100,mmHg
